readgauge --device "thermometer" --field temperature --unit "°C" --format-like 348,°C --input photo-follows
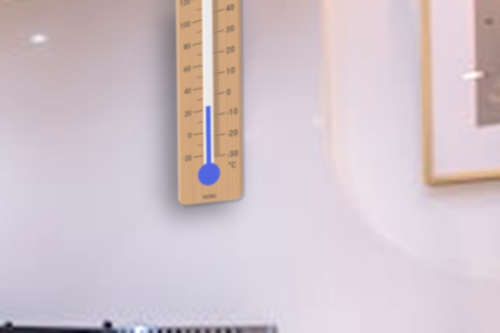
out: -5,°C
